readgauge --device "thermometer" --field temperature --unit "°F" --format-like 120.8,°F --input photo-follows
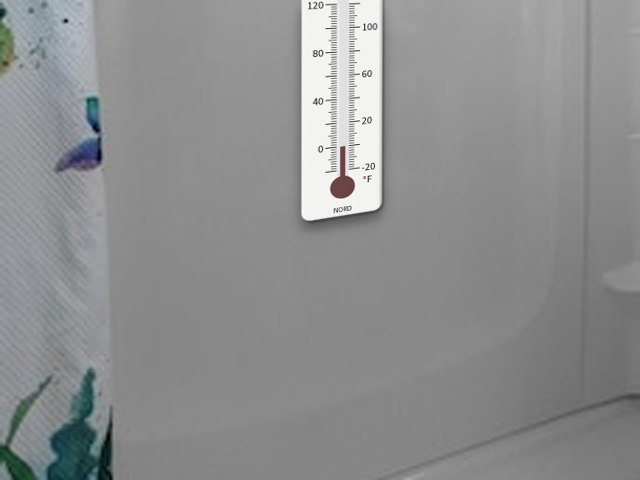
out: 0,°F
